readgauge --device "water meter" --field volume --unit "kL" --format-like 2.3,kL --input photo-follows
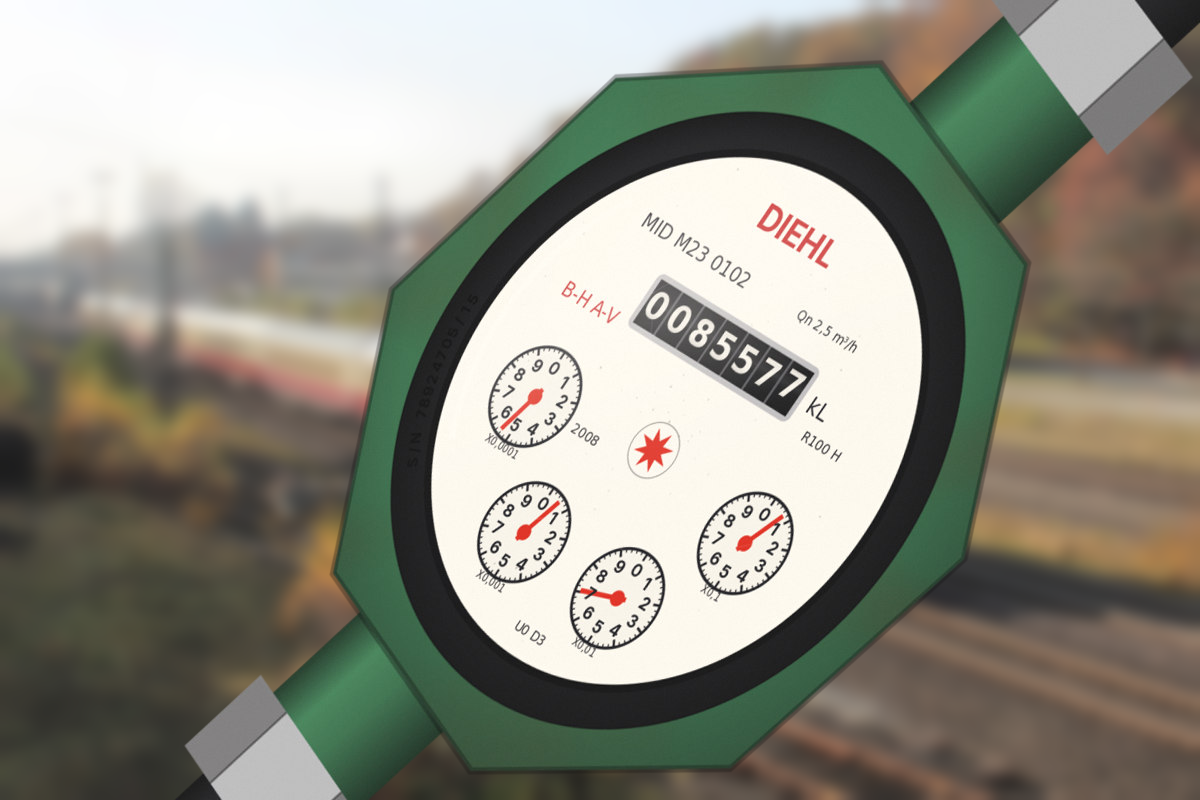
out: 85577.0705,kL
